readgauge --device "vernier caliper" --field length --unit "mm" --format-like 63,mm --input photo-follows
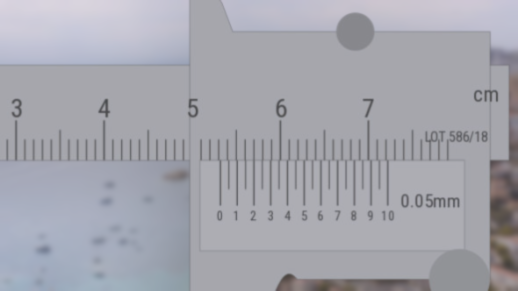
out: 53.2,mm
